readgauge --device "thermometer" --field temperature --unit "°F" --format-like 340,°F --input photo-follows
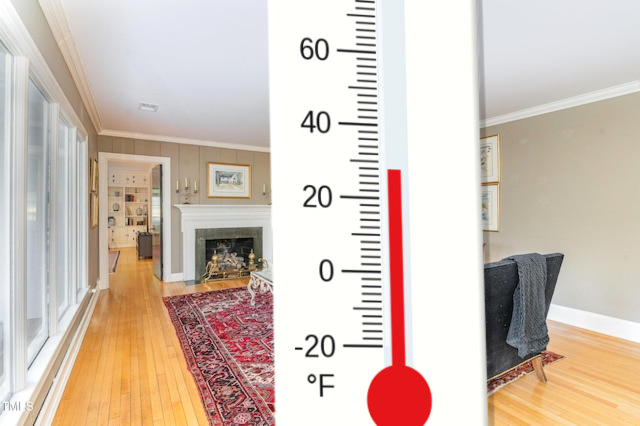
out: 28,°F
